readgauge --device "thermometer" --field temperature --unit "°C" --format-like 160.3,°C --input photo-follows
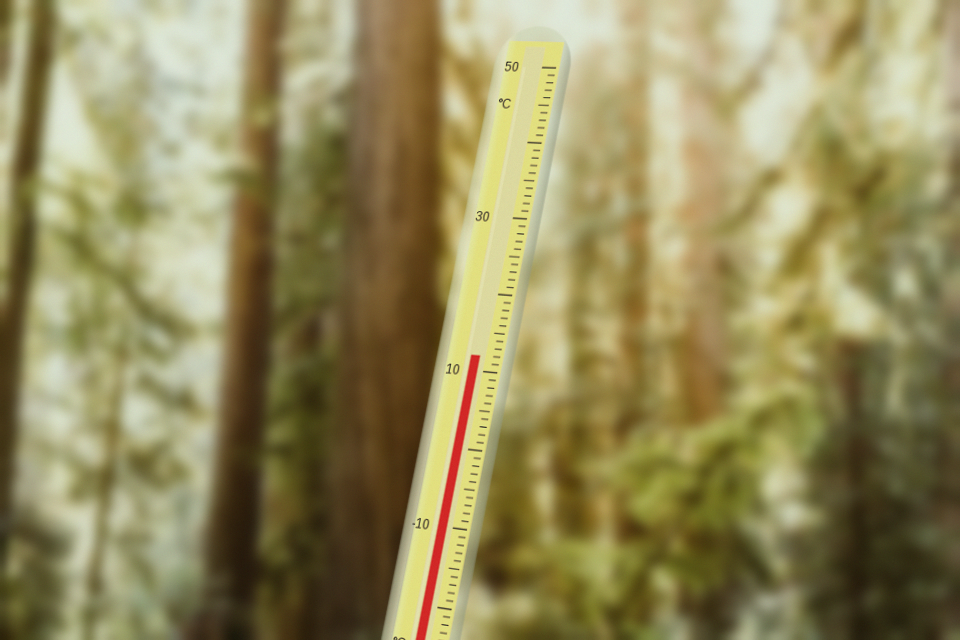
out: 12,°C
